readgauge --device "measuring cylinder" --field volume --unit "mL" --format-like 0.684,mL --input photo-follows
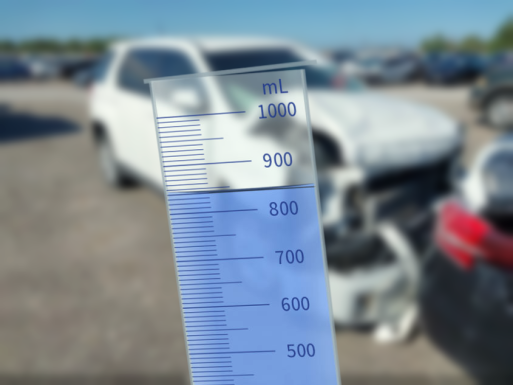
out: 840,mL
